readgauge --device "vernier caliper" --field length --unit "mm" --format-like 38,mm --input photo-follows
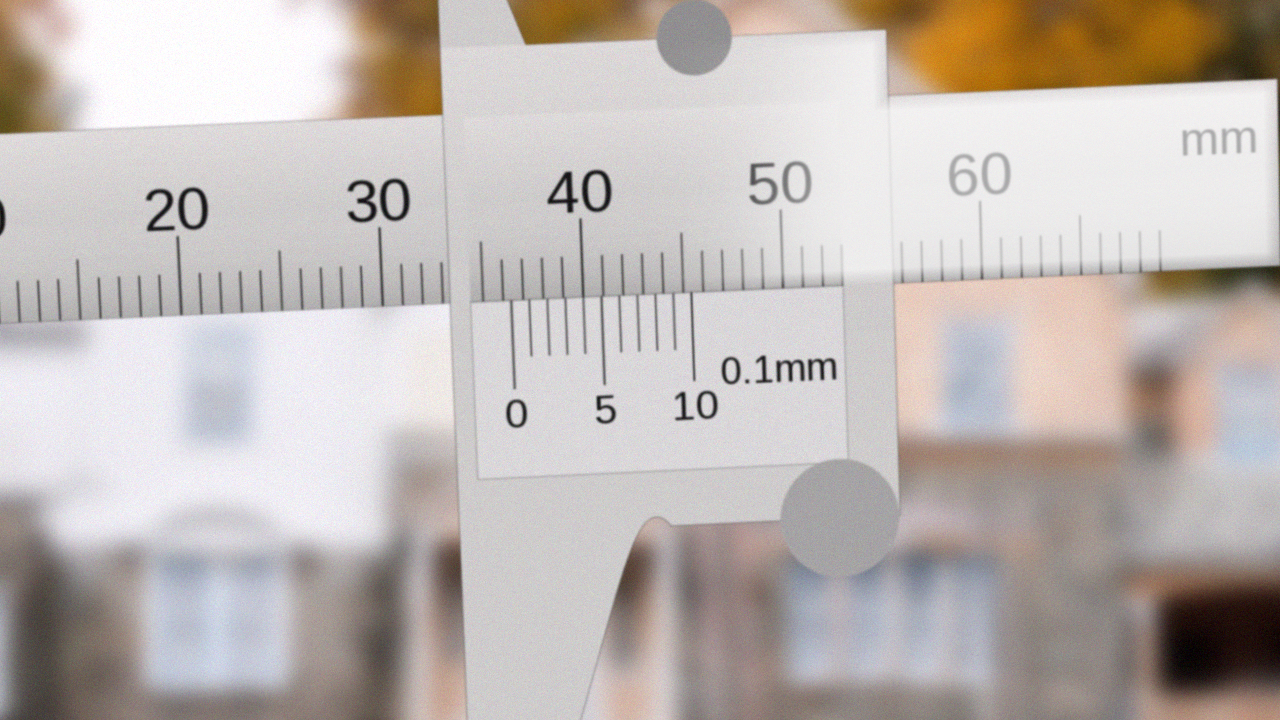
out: 36.4,mm
